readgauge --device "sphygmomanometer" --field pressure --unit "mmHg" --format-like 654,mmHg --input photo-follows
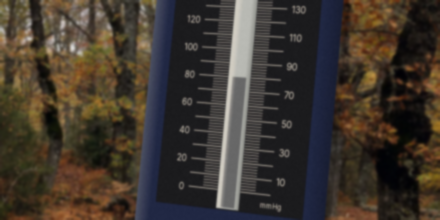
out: 80,mmHg
